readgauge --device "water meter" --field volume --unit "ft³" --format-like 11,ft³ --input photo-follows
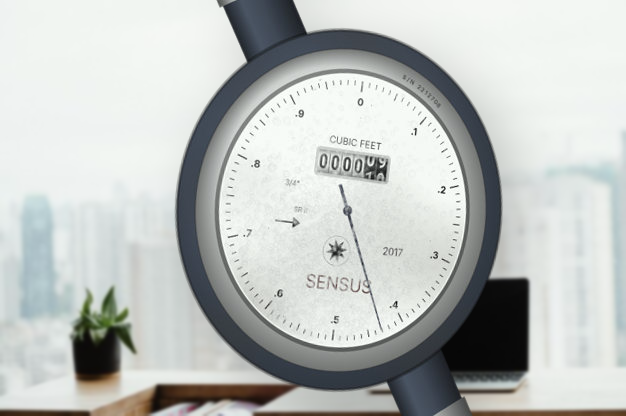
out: 9.43,ft³
